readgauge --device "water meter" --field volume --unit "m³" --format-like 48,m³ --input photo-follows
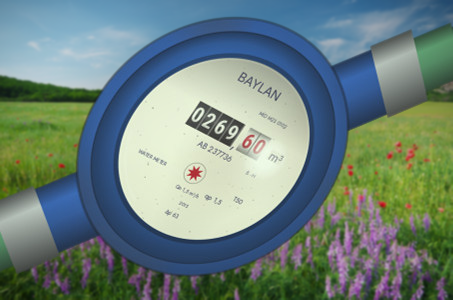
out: 269.60,m³
